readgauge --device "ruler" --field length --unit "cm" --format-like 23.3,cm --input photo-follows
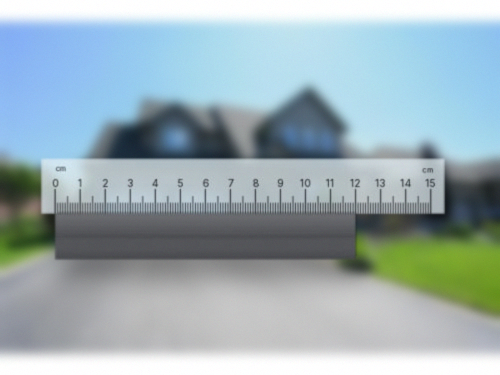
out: 12,cm
